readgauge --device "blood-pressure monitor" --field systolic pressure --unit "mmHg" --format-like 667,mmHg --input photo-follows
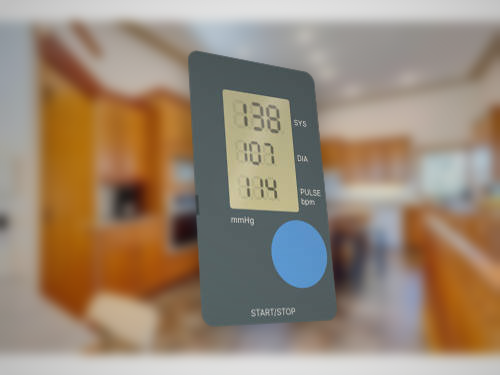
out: 138,mmHg
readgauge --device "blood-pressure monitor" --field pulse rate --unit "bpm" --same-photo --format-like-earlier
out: 114,bpm
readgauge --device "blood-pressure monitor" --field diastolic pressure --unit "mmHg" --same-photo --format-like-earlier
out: 107,mmHg
